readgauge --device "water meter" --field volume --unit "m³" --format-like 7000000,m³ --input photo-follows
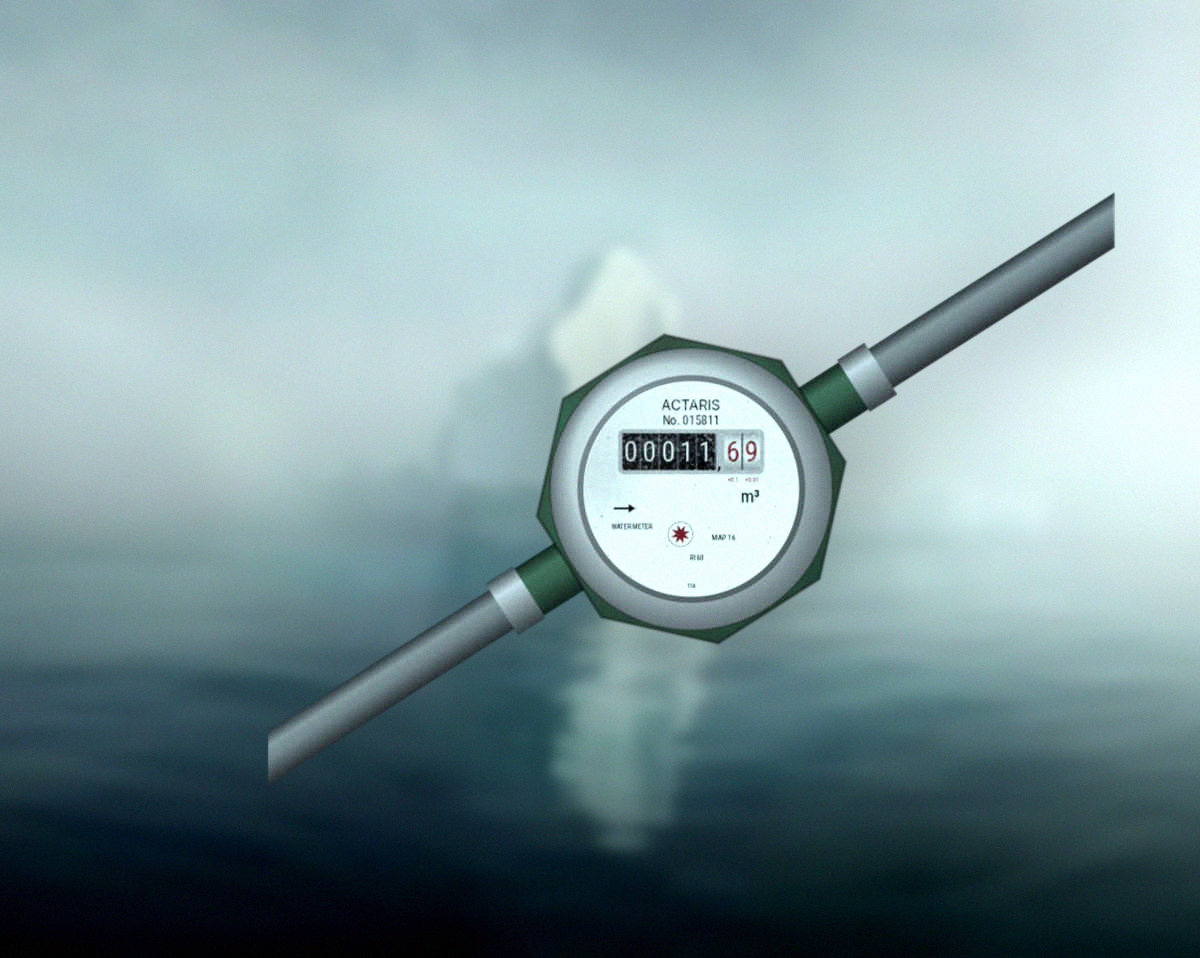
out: 11.69,m³
